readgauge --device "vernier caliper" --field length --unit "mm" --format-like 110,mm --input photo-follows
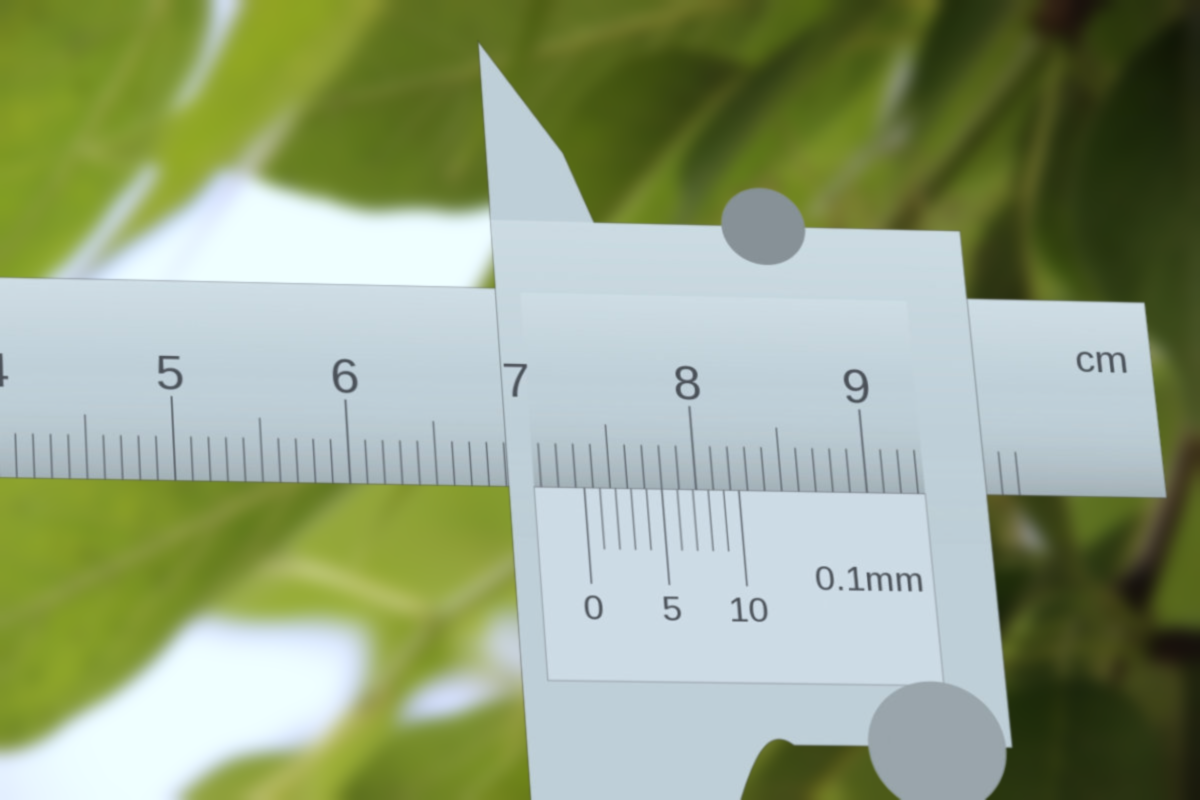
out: 73.5,mm
